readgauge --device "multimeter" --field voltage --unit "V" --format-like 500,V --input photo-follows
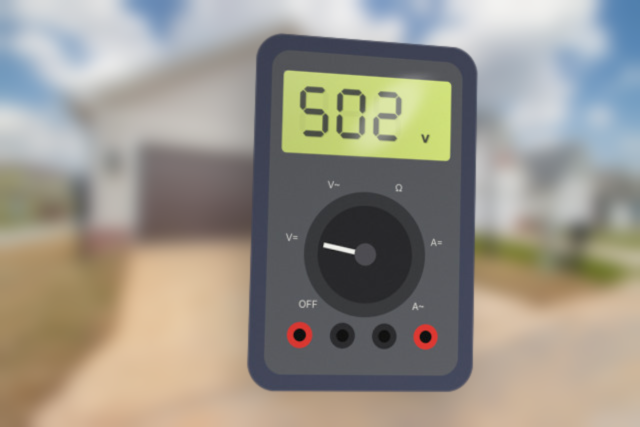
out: 502,V
